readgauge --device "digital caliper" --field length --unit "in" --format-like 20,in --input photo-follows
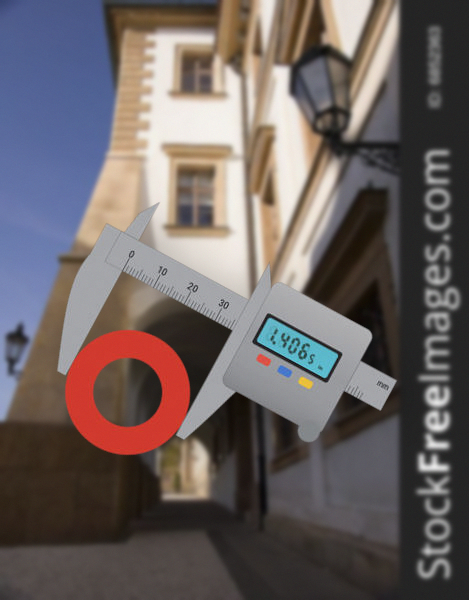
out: 1.4065,in
